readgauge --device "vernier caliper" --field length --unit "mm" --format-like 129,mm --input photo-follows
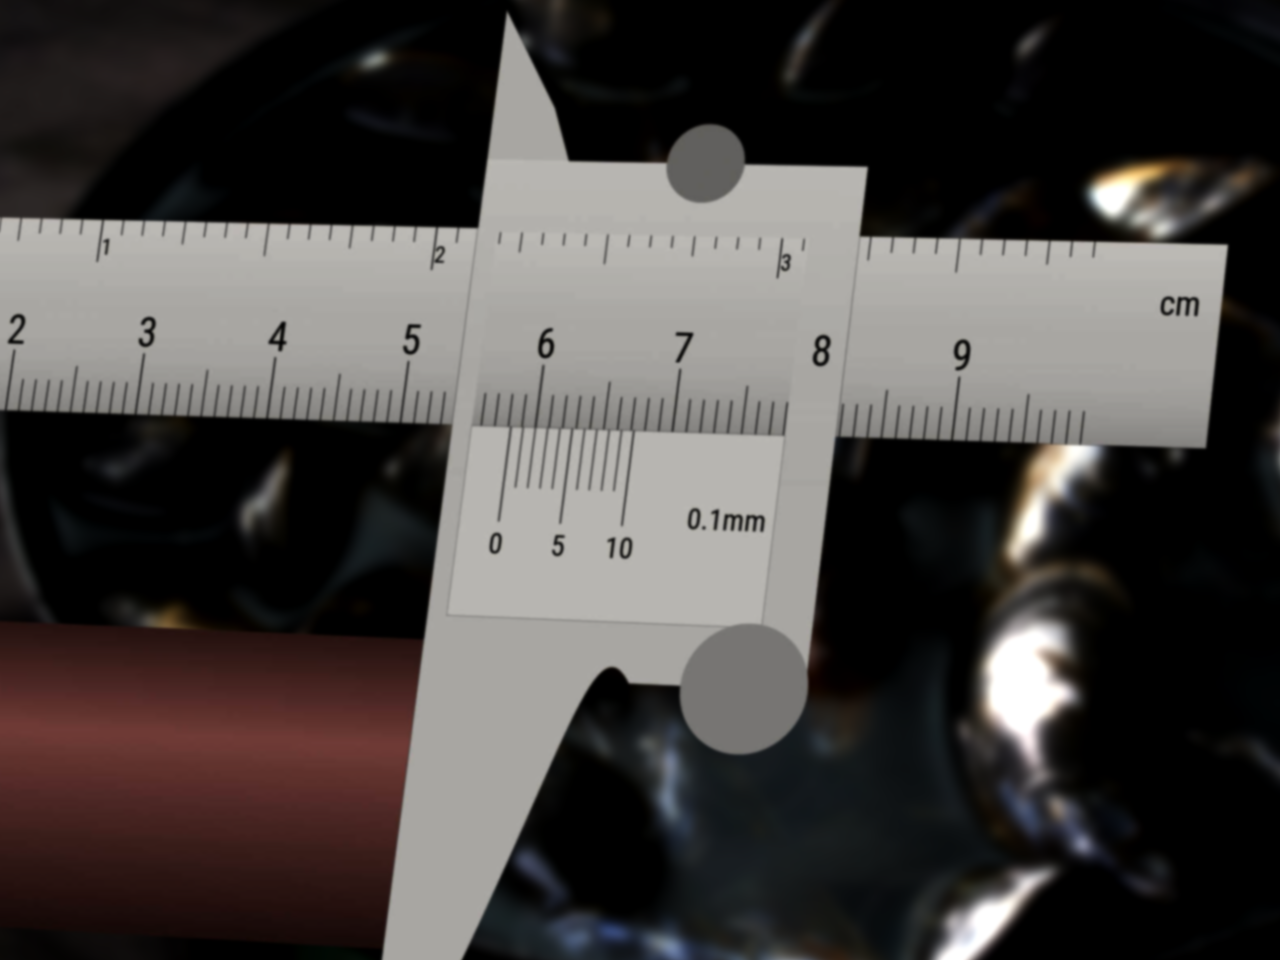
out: 58.2,mm
